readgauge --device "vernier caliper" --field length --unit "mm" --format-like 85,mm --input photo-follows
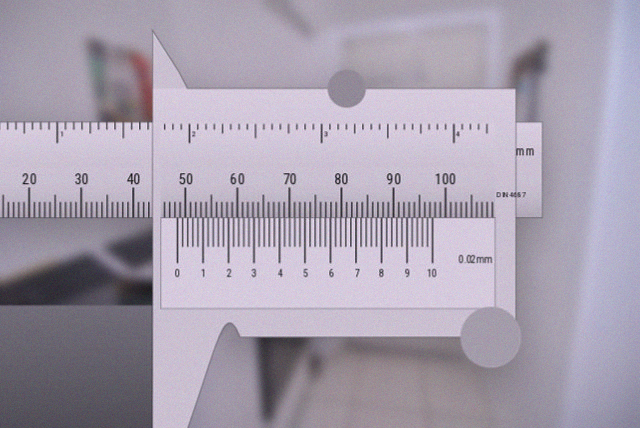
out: 48.5,mm
